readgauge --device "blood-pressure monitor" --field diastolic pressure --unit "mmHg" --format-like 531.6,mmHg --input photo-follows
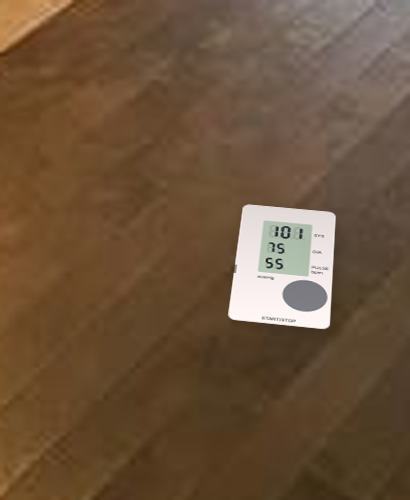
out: 75,mmHg
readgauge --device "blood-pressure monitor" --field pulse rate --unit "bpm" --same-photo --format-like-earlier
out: 55,bpm
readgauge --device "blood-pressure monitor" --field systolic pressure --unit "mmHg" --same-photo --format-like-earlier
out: 101,mmHg
